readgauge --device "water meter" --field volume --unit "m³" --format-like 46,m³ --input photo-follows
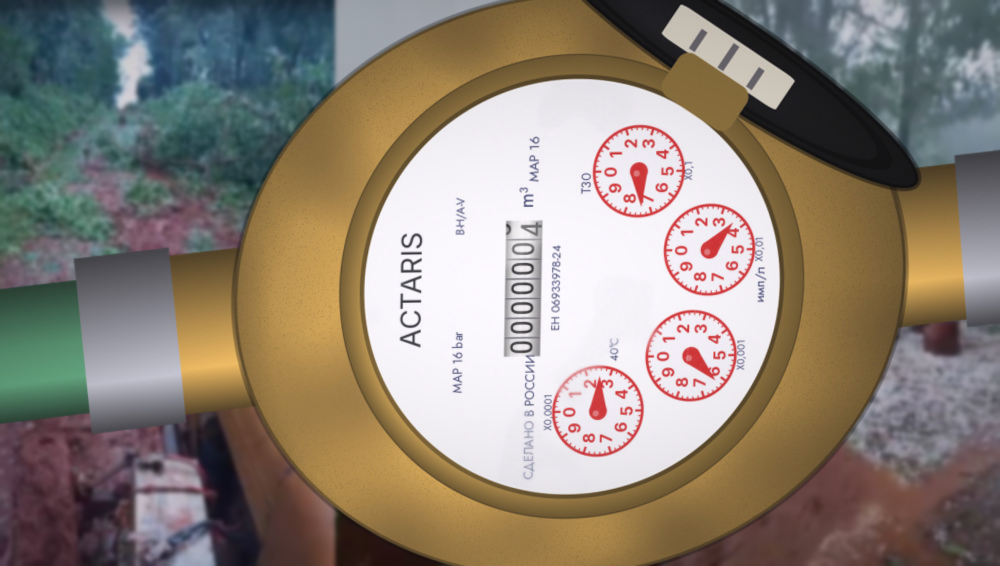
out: 3.7362,m³
